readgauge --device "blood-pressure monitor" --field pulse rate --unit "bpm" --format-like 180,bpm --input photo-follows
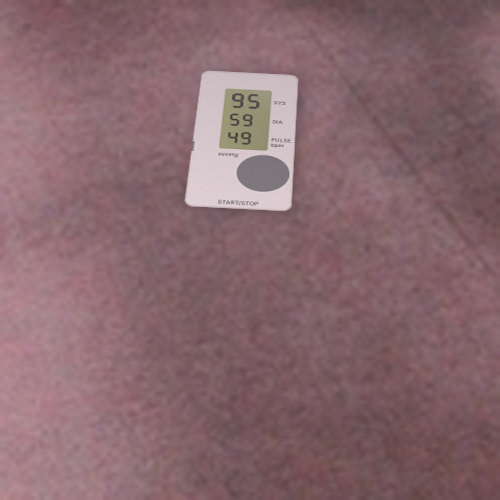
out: 49,bpm
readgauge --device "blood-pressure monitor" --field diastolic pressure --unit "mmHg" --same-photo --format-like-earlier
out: 59,mmHg
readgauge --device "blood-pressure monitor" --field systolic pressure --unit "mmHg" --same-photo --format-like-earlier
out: 95,mmHg
